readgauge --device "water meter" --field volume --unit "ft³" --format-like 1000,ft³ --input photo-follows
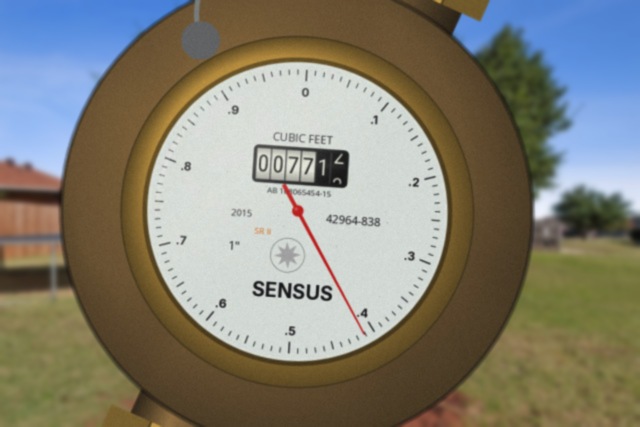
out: 7712.41,ft³
